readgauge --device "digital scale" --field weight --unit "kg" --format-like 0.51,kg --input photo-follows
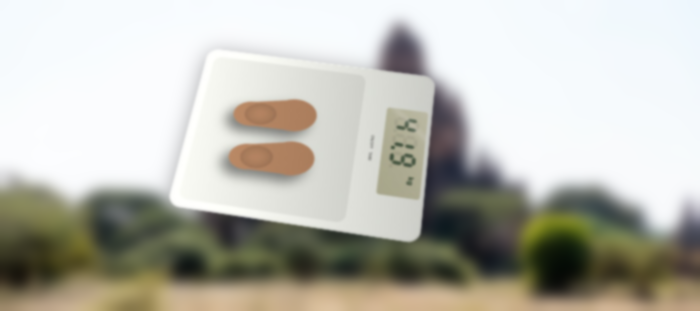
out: 41.9,kg
